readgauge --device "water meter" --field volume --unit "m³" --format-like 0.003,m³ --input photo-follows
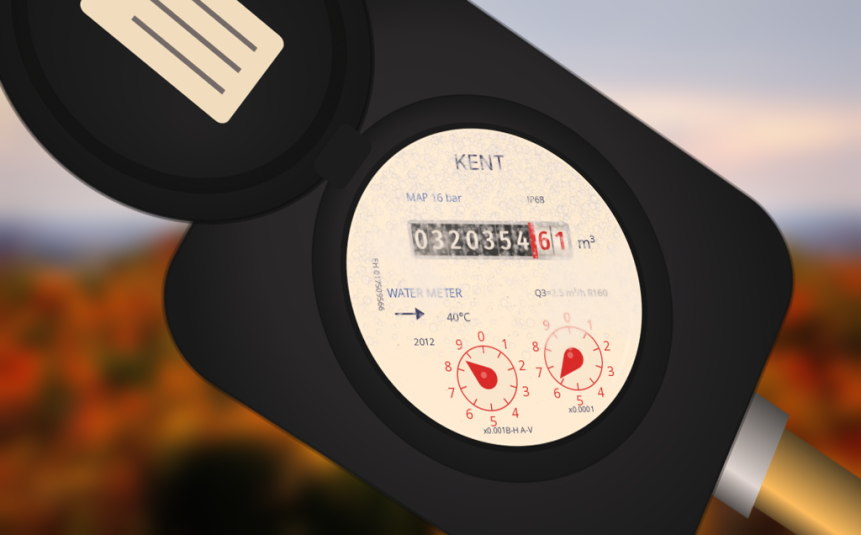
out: 320354.6186,m³
